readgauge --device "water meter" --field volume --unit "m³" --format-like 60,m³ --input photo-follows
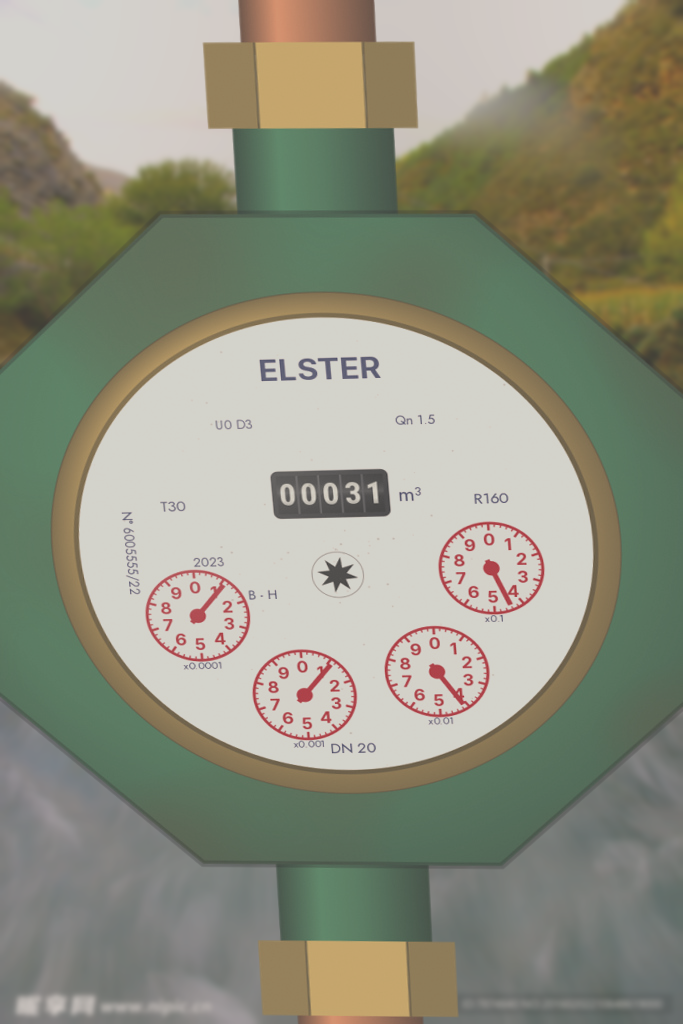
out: 31.4411,m³
